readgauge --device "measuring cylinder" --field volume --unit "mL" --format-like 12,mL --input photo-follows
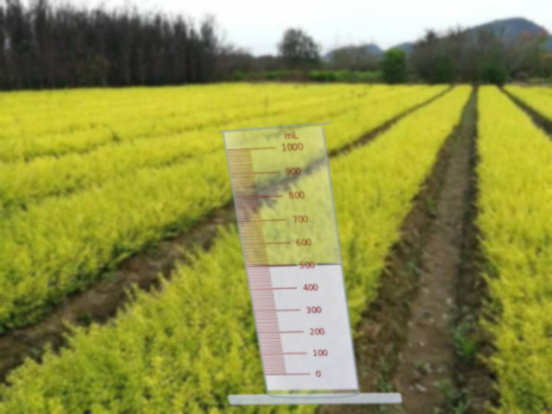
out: 500,mL
